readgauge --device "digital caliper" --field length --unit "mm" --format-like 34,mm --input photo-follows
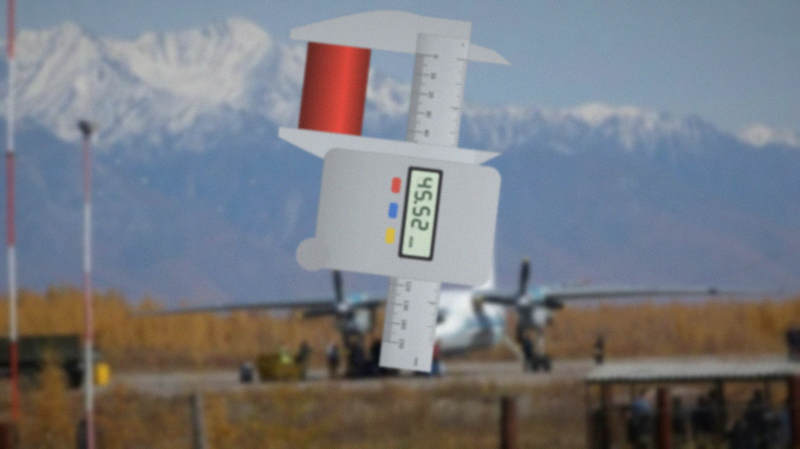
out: 45.52,mm
